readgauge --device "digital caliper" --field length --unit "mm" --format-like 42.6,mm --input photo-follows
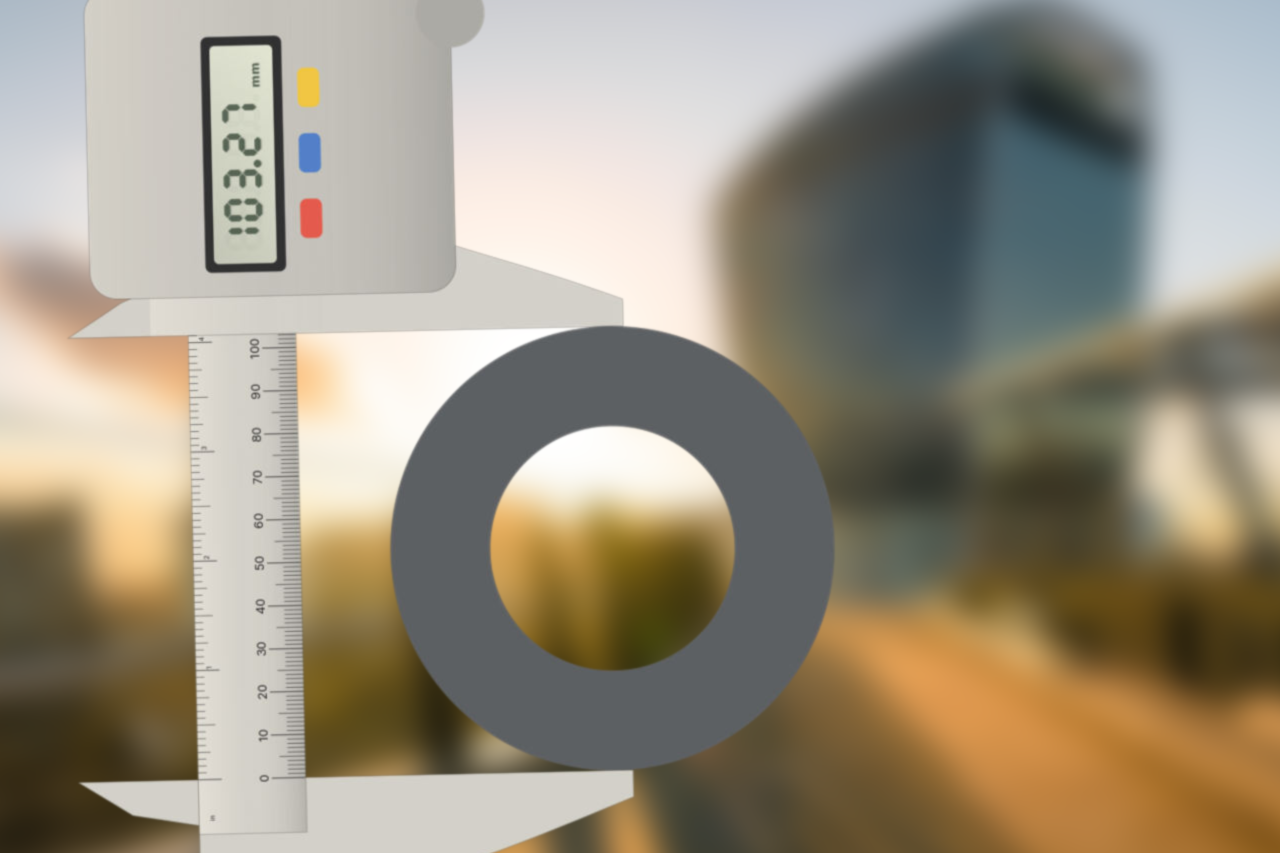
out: 103.27,mm
